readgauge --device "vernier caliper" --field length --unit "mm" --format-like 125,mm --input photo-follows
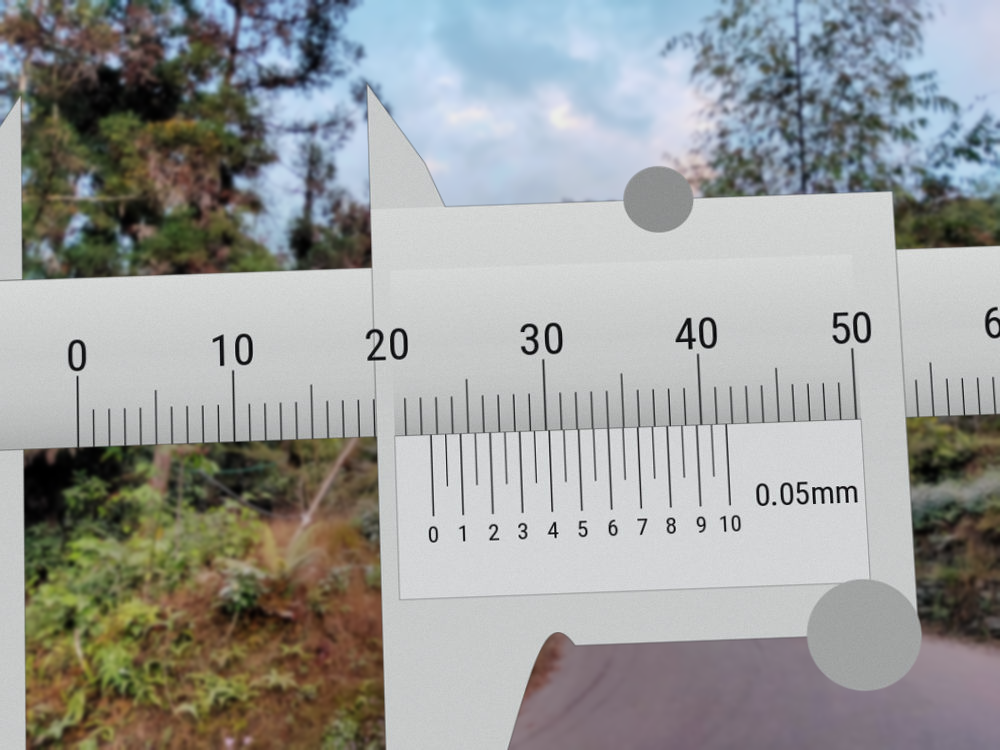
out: 22.6,mm
